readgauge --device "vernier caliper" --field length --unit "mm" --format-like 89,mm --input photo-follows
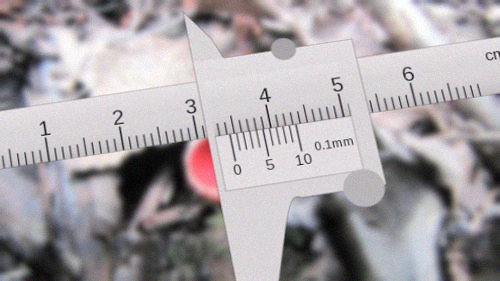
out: 34.4,mm
